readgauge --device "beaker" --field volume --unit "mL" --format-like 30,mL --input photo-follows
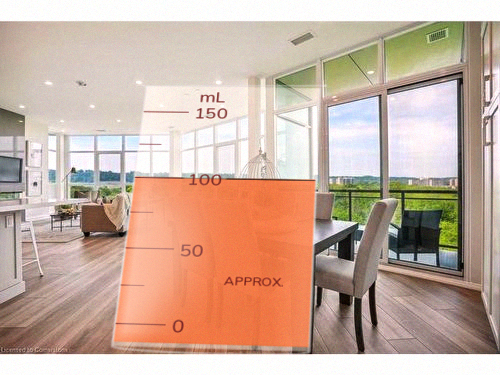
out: 100,mL
